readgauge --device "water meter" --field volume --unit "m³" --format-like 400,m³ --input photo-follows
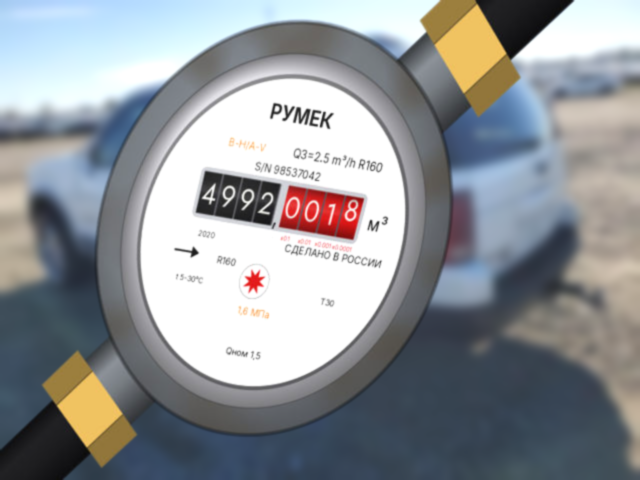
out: 4992.0018,m³
